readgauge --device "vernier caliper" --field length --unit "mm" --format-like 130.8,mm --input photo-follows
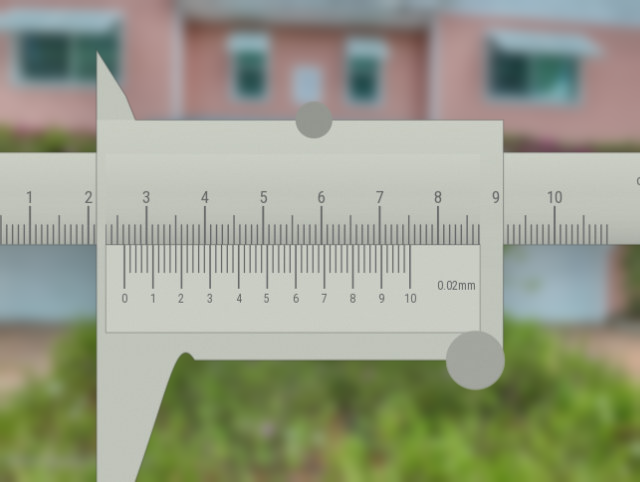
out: 26.2,mm
